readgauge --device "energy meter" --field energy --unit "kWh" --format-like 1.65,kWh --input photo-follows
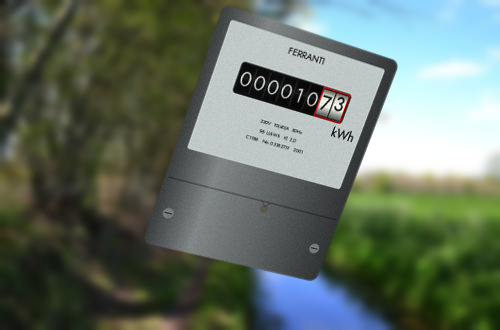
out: 10.73,kWh
